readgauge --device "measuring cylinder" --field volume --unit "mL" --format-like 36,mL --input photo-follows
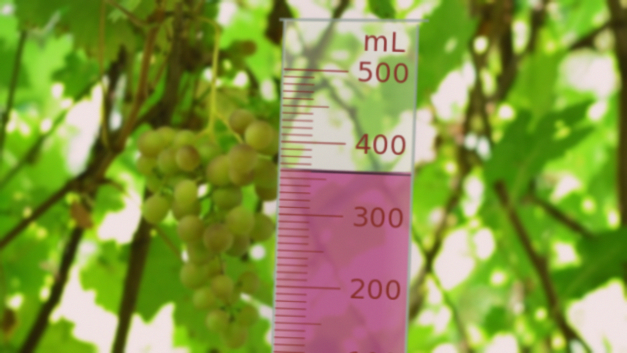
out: 360,mL
